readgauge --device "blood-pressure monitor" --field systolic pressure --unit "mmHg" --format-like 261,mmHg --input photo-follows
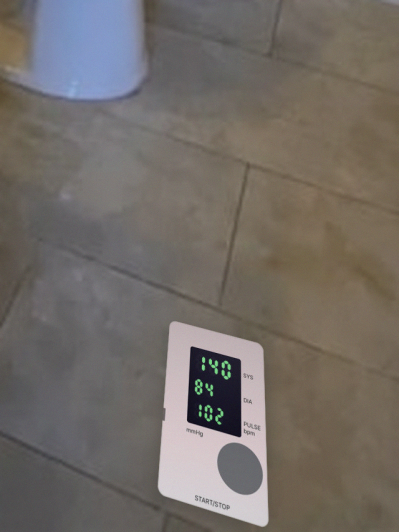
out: 140,mmHg
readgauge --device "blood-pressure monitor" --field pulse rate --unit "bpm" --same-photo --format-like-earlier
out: 102,bpm
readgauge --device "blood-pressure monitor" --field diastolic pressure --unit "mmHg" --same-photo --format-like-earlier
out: 84,mmHg
